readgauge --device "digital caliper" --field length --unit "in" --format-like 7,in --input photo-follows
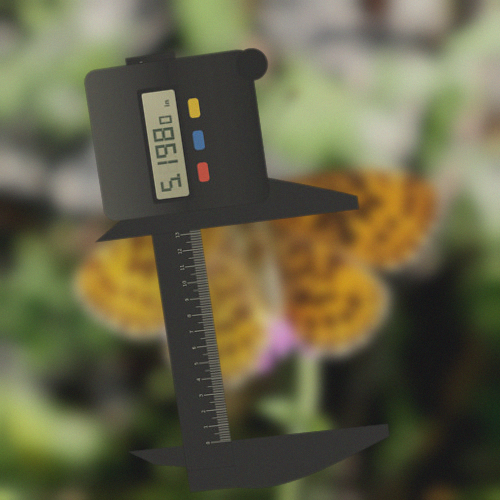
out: 5.1980,in
